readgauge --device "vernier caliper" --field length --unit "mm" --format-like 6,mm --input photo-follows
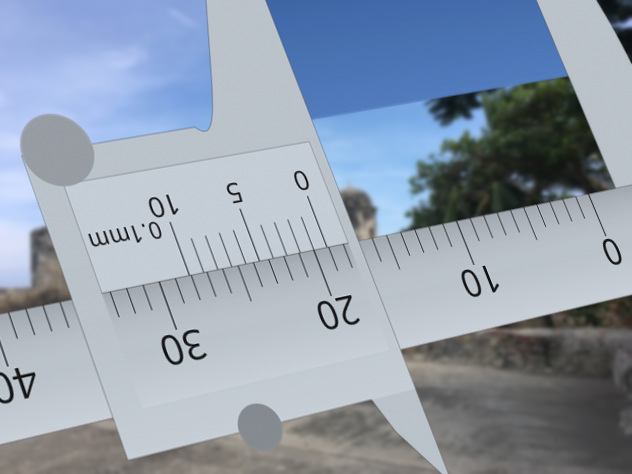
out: 19.1,mm
